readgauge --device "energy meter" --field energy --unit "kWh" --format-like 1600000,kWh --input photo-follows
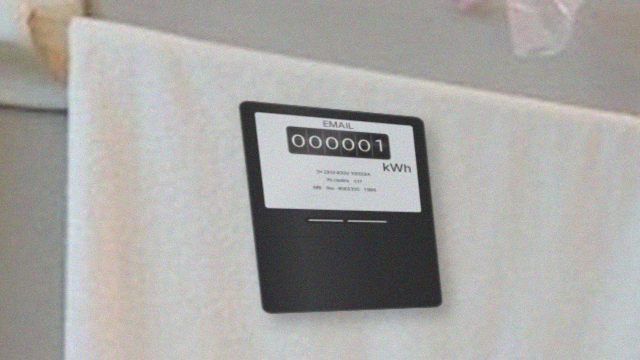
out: 1,kWh
